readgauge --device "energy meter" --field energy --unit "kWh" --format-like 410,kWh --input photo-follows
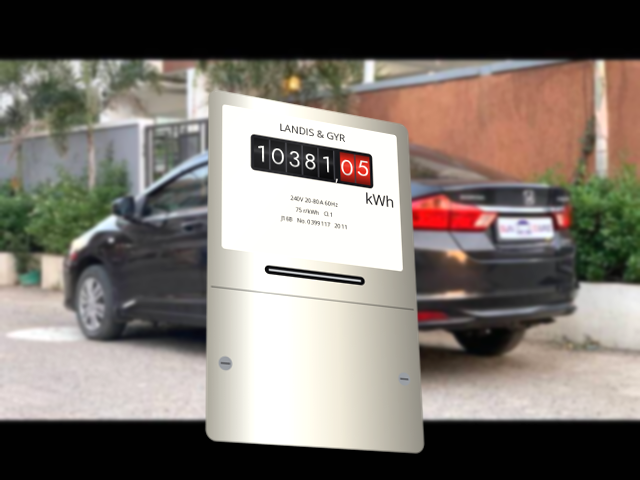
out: 10381.05,kWh
